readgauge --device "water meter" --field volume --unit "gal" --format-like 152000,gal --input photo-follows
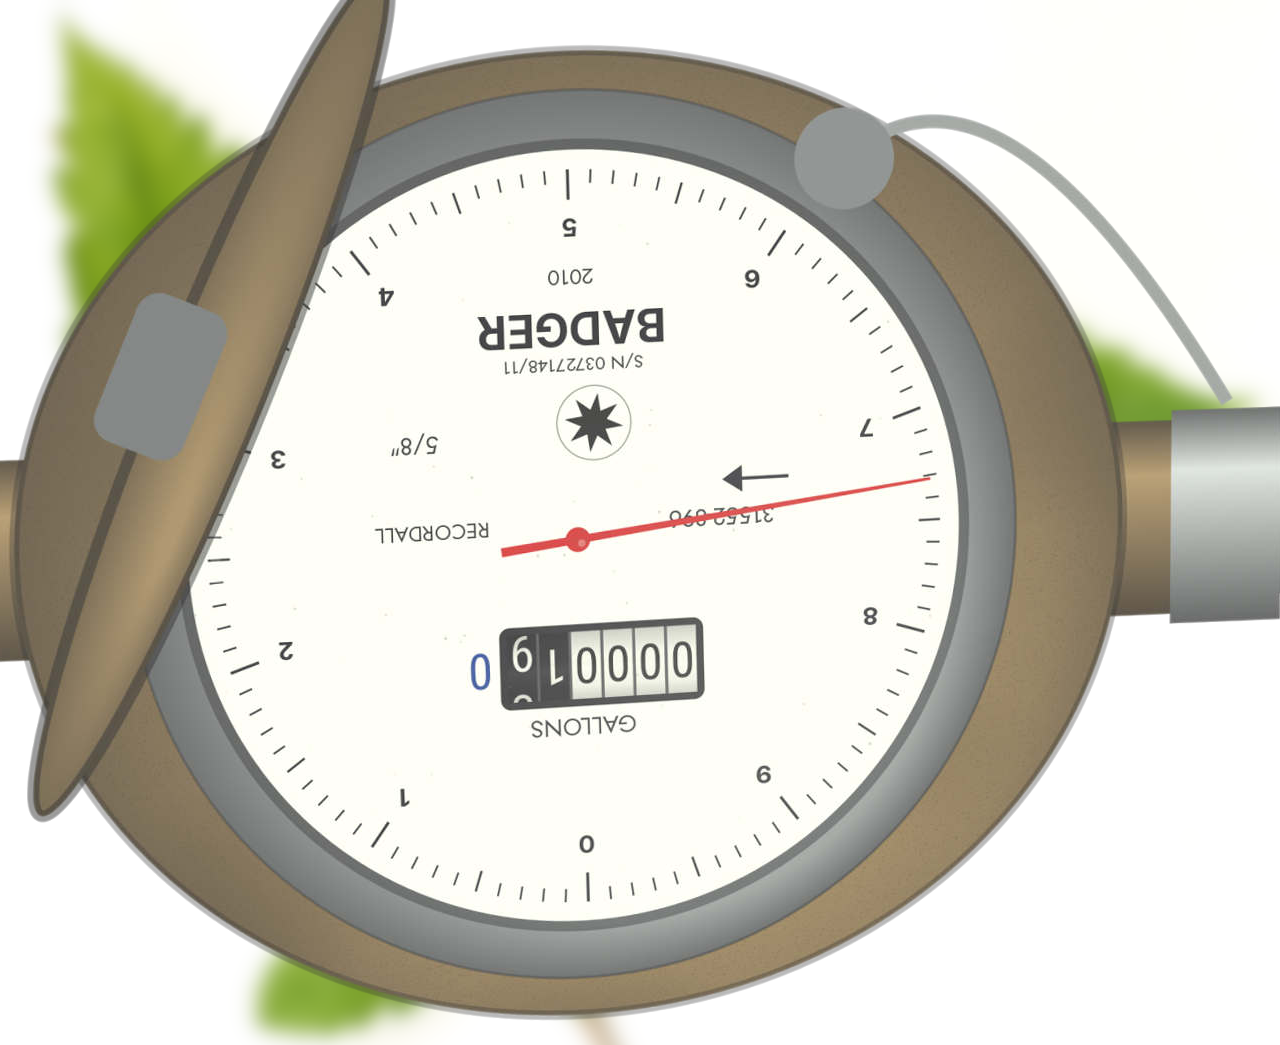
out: 187.3,gal
